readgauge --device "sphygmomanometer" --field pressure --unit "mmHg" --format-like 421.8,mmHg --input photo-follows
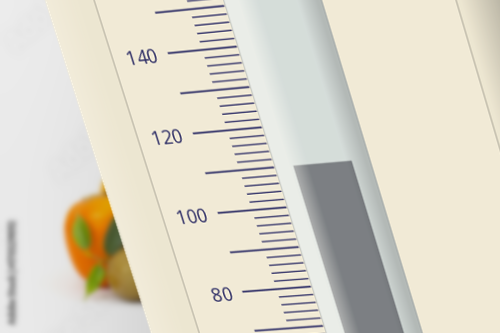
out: 110,mmHg
